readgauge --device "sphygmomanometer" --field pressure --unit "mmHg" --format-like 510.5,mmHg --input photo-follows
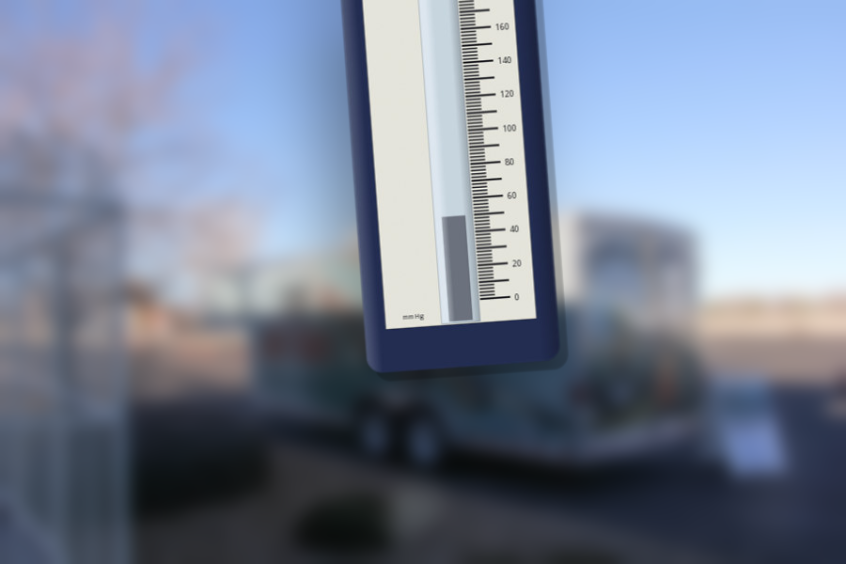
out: 50,mmHg
